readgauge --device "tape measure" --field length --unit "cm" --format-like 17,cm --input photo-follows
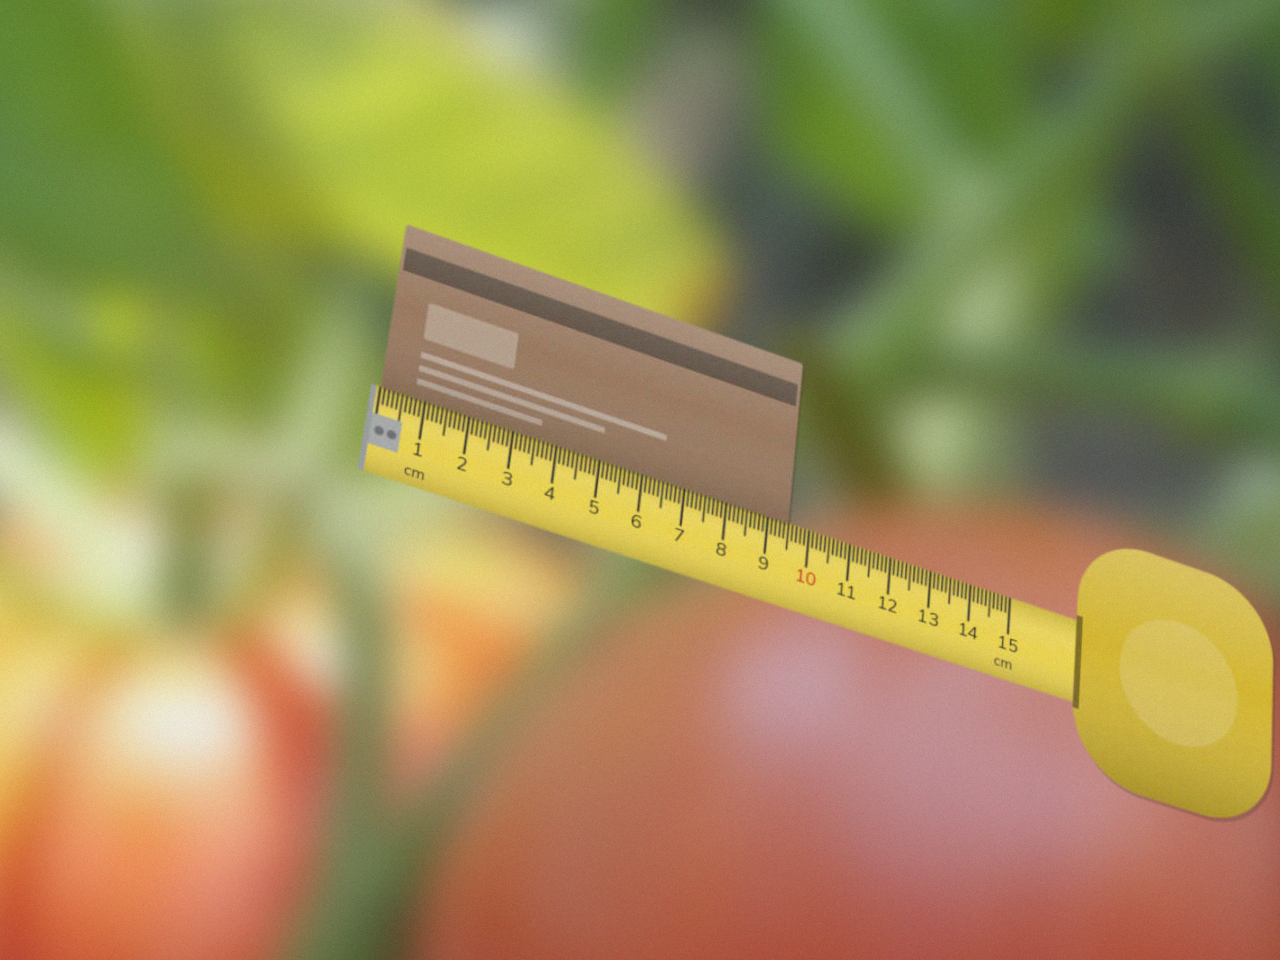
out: 9.5,cm
